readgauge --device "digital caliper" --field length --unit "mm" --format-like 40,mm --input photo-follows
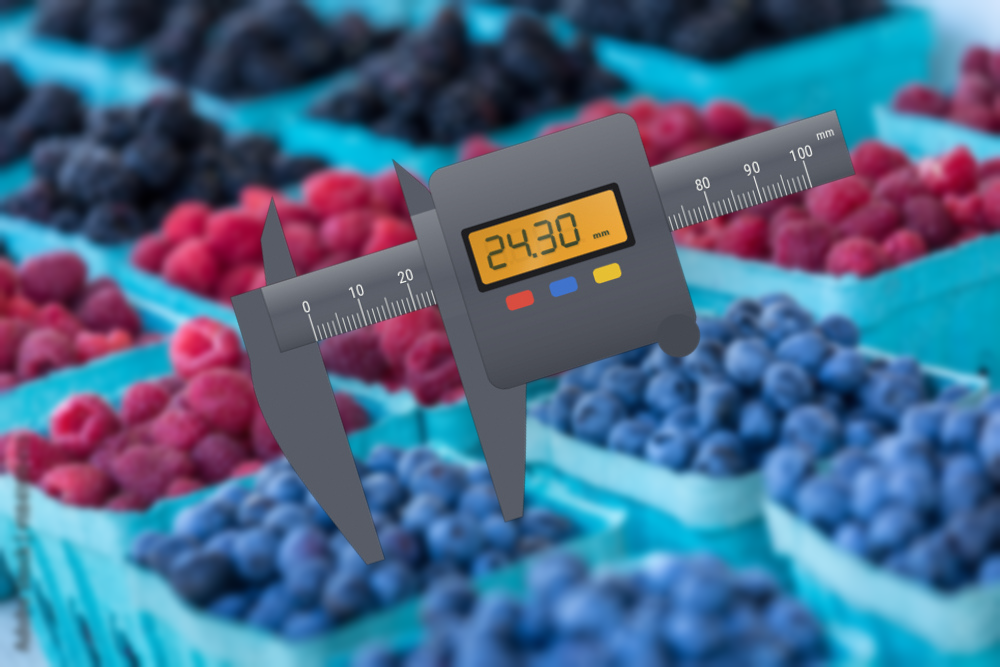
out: 24.30,mm
